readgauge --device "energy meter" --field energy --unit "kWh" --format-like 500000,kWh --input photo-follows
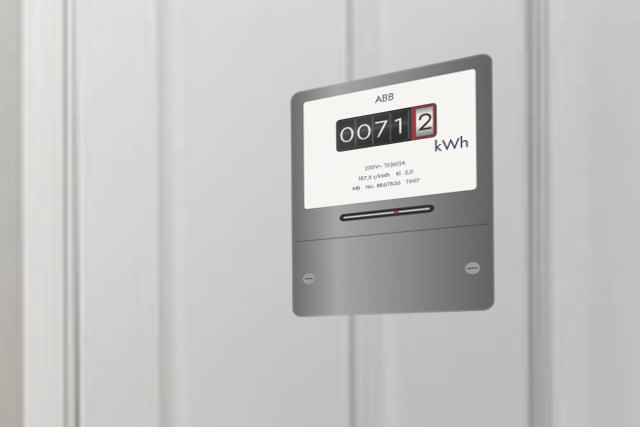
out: 71.2,kWh
